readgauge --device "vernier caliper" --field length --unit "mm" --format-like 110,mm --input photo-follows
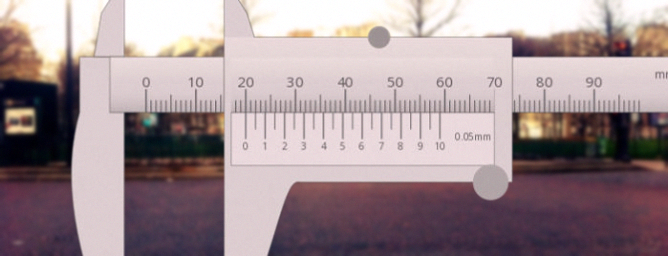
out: 20.0,mm
